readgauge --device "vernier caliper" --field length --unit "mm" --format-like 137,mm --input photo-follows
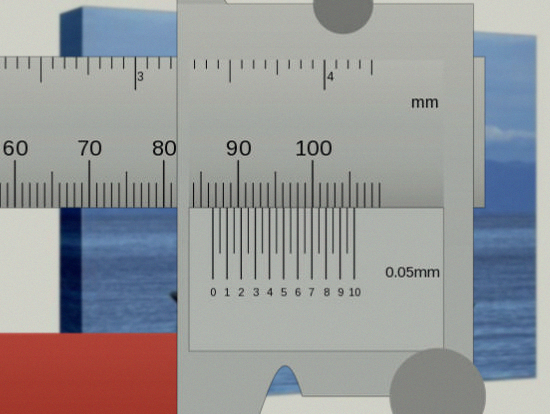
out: 86.6,mm
